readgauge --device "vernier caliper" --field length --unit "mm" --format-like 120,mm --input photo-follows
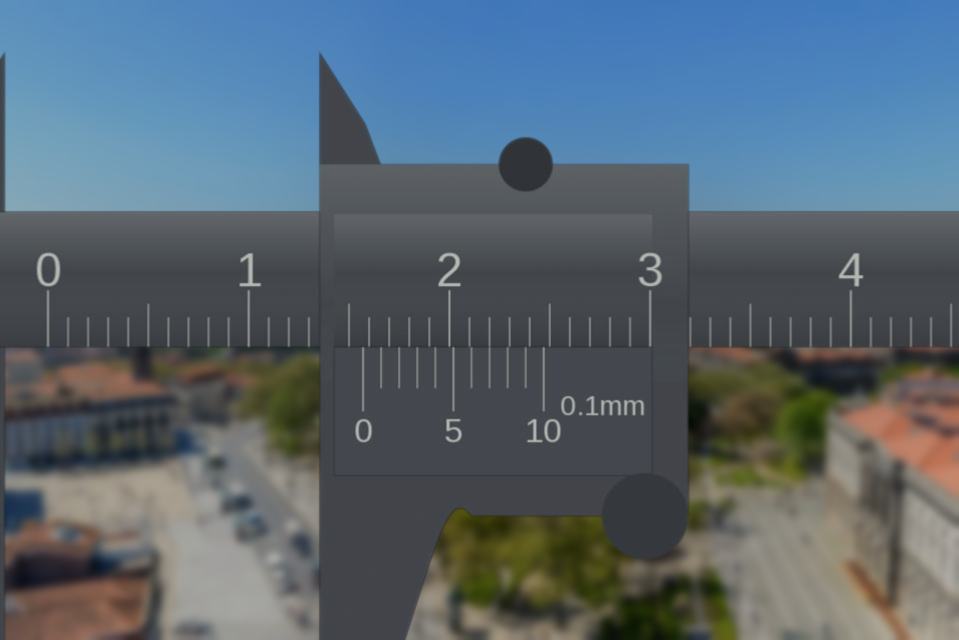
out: 15.7,mm
